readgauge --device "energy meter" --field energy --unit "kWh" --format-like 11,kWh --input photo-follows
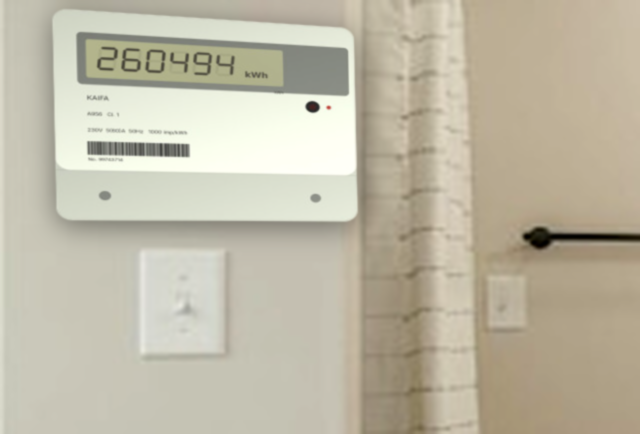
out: 260494,kWh
